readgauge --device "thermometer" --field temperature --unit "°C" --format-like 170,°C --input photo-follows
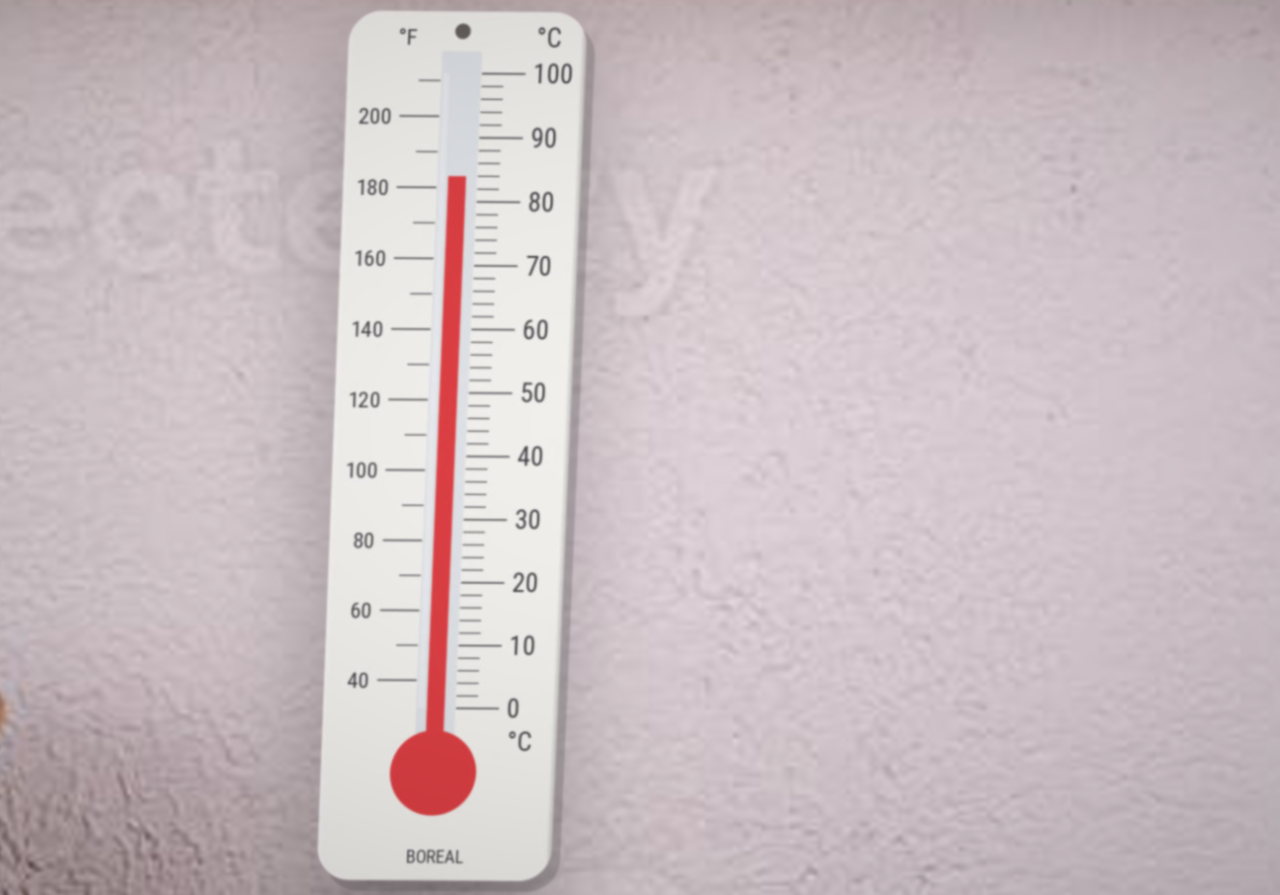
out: 84,°C
